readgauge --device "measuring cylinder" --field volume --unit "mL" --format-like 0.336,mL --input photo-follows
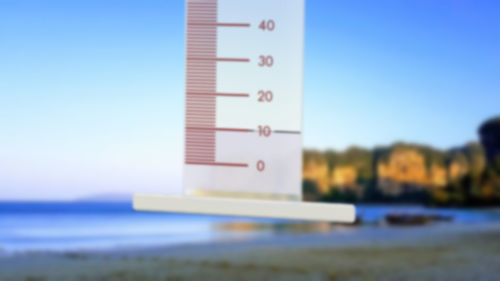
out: 10,mL
